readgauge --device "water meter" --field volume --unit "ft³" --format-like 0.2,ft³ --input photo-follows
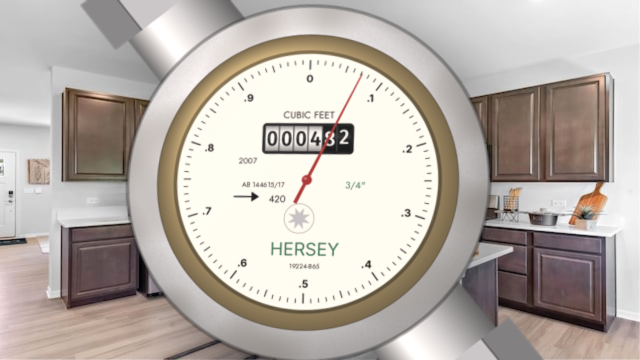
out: 482.07,ft³
